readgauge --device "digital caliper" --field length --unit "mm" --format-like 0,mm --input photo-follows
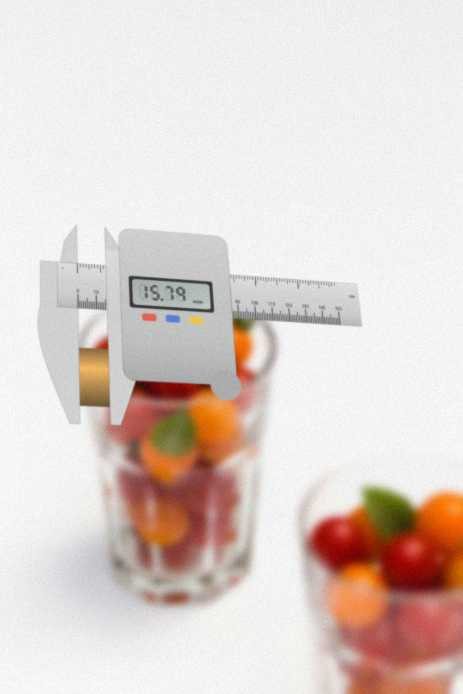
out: 15.79,mm
